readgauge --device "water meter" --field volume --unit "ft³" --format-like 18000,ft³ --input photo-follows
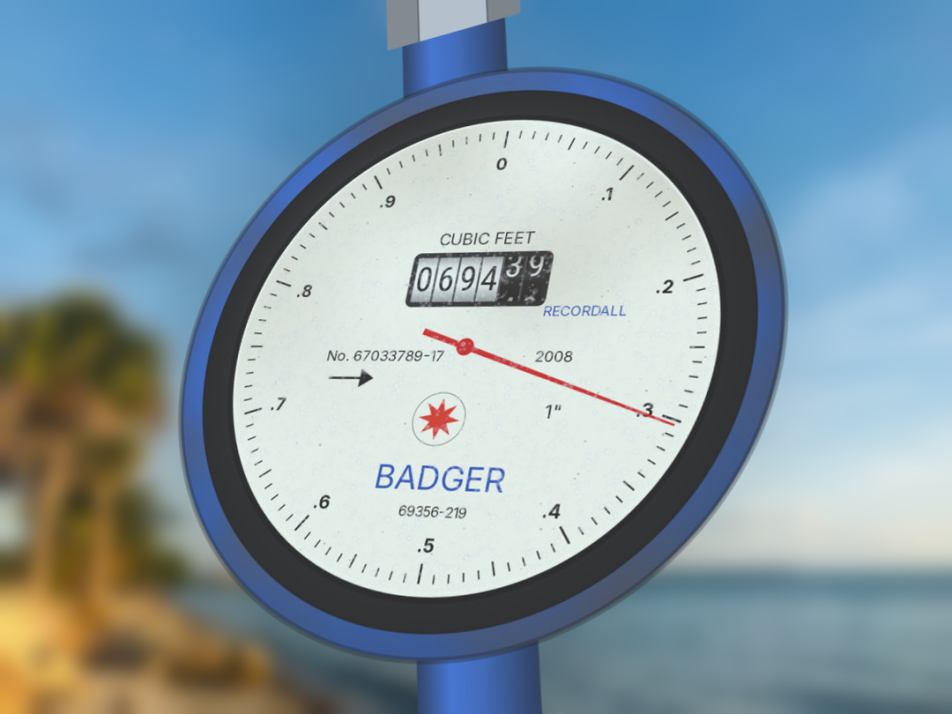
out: 69439.30,ft³
